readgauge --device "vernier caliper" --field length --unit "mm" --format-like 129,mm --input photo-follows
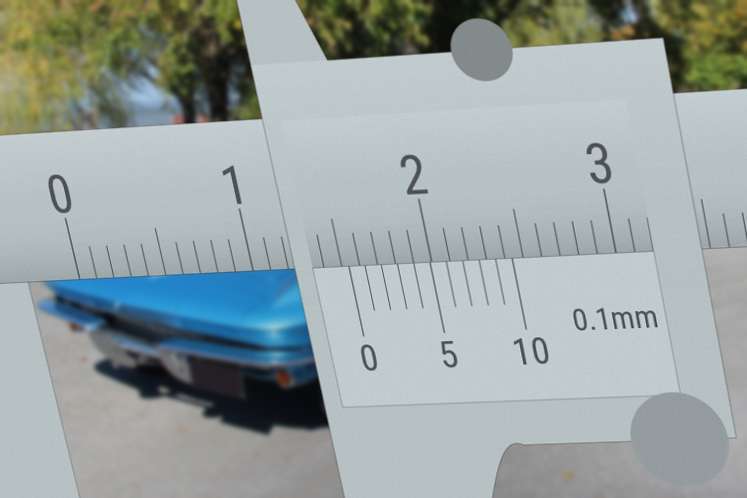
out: 15.4,mm
